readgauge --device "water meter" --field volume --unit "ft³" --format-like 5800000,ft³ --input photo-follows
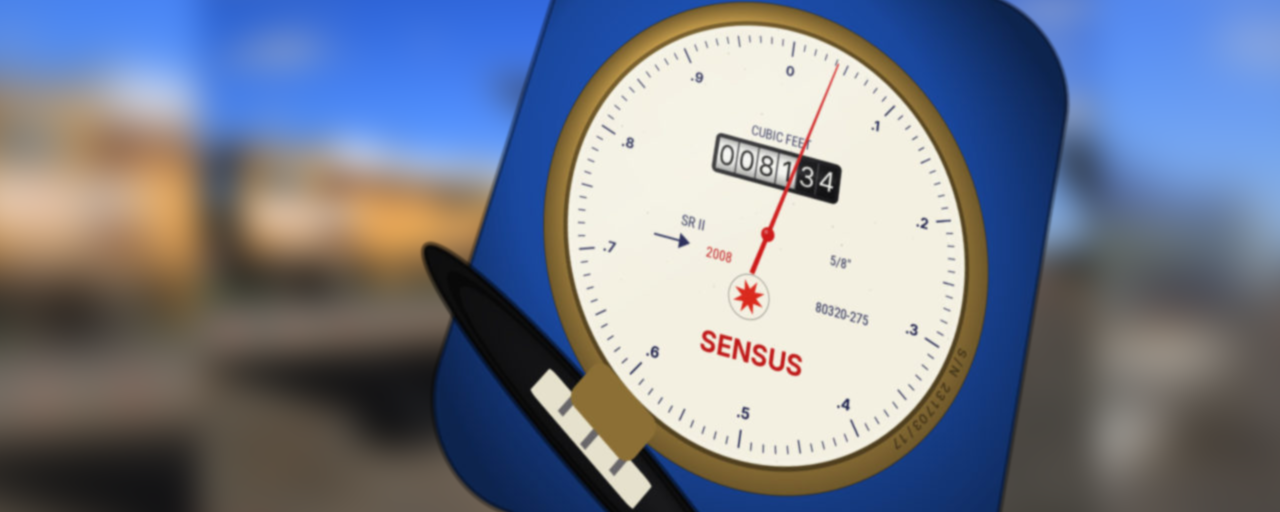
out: 8134.04,ft³
